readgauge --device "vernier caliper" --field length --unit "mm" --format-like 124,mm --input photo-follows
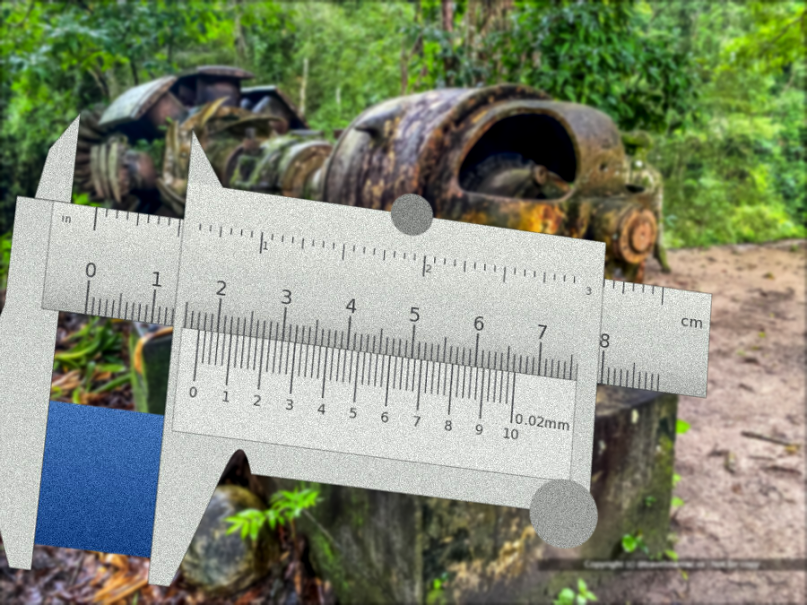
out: 17.2,mm
